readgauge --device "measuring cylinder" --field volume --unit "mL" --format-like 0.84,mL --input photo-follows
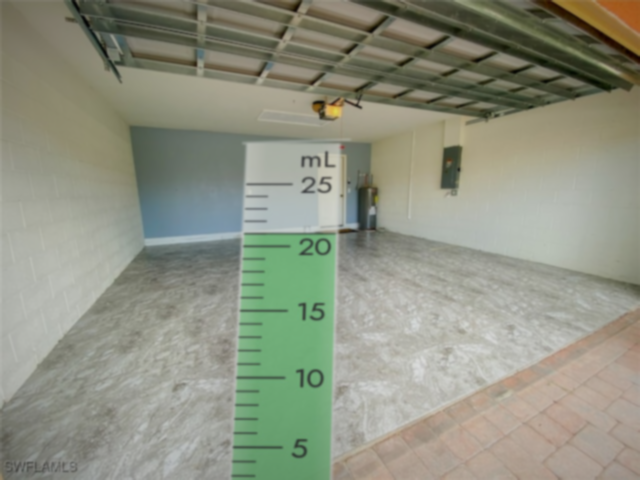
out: 21,mL
